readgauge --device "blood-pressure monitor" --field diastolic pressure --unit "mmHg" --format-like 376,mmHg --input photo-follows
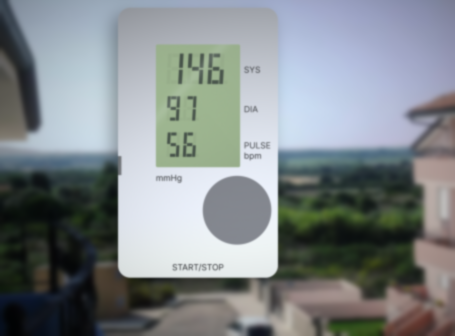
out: 97,mmHg
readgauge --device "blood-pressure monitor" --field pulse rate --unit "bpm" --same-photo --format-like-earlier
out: 56,bpm
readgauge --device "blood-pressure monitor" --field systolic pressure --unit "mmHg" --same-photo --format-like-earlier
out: 146,mmHg
